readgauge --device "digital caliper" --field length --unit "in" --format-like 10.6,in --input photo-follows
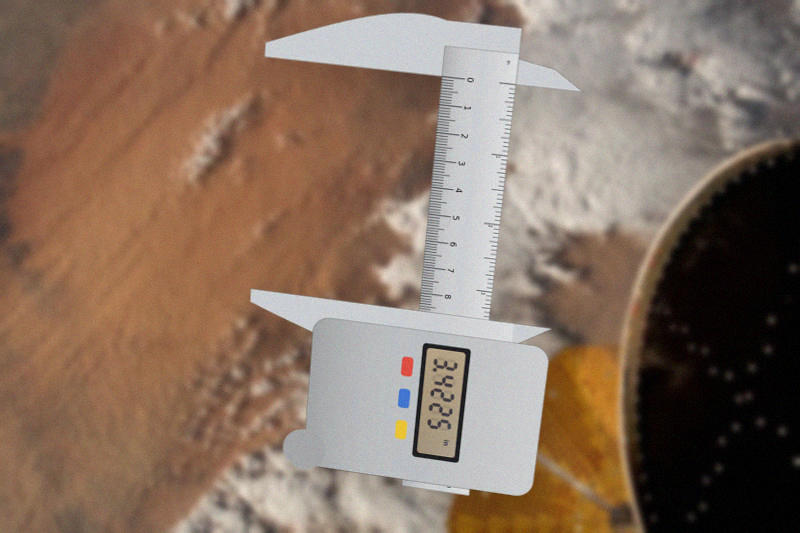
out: 3.4225,in
